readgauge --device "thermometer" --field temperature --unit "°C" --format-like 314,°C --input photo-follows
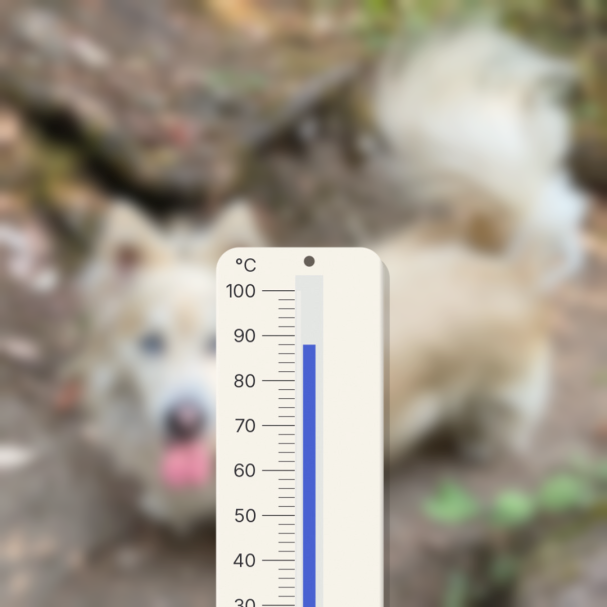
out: 88,°C
